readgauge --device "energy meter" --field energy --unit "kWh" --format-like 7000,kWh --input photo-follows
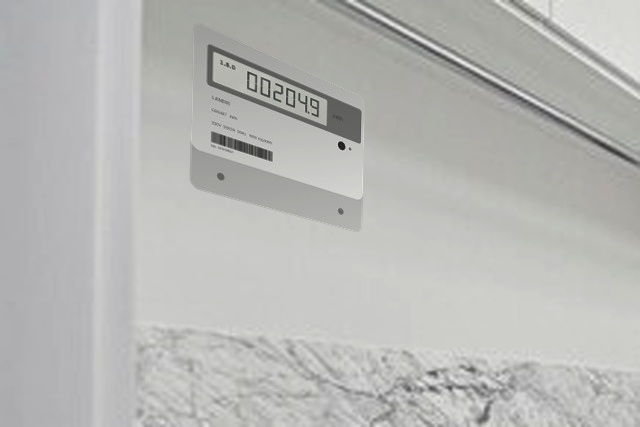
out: 204.9,kWh
